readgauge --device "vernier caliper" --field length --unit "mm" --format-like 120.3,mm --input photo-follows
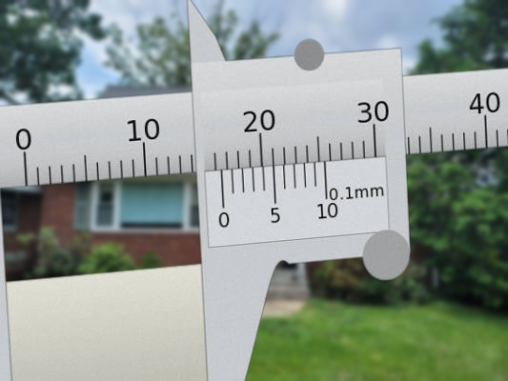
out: 16.5,mm
